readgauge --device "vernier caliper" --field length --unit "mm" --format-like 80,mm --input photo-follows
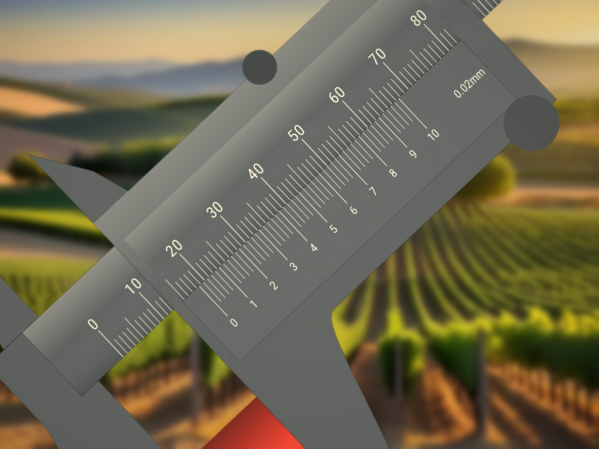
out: 18.6,mm
